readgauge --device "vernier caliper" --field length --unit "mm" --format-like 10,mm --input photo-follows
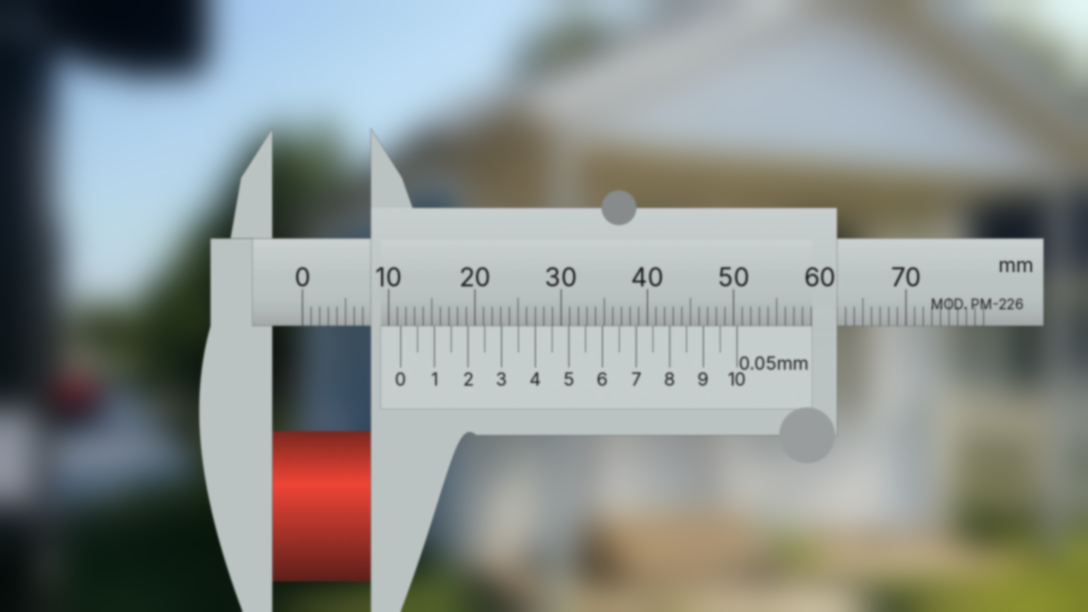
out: 11.4,mm
